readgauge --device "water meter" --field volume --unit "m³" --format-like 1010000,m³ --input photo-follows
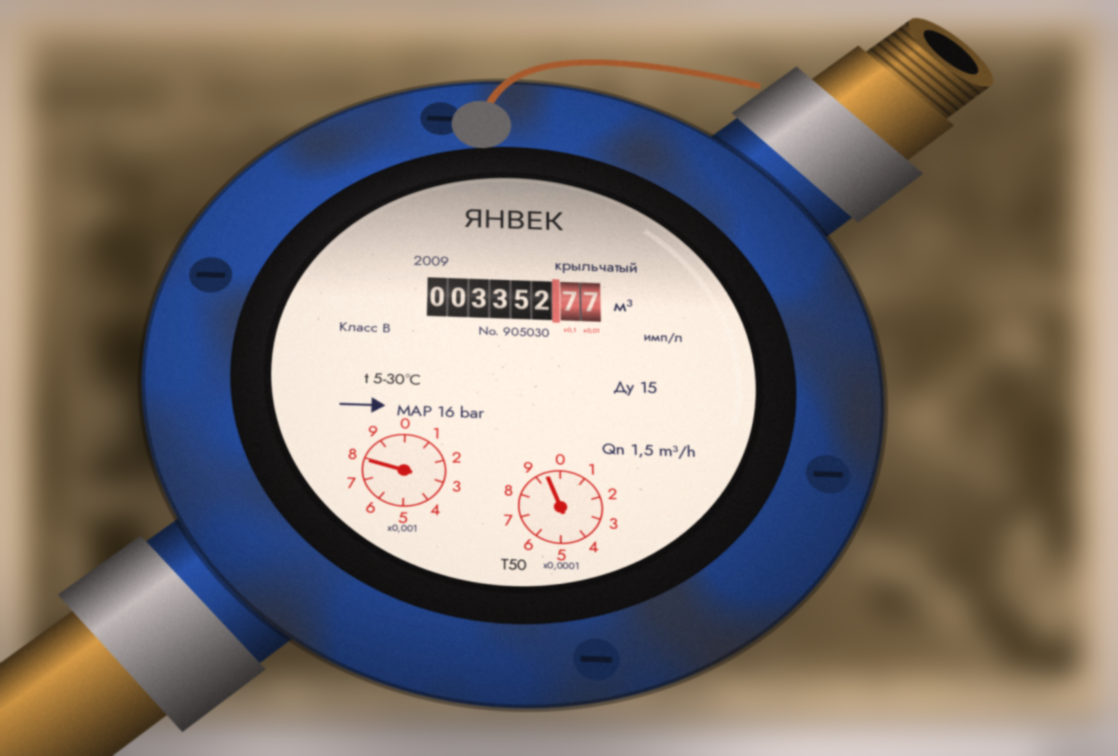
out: 3352.7779,m³
